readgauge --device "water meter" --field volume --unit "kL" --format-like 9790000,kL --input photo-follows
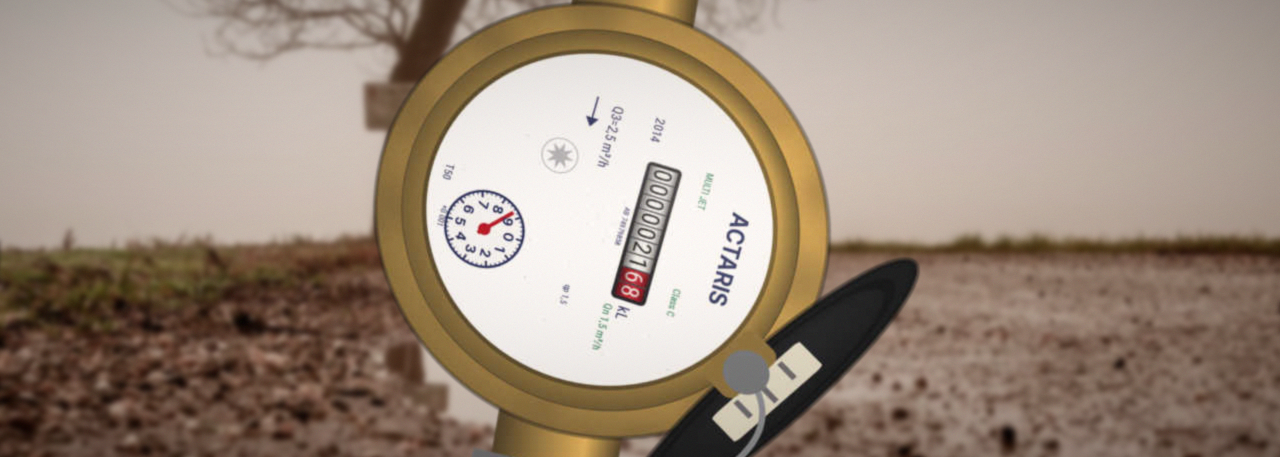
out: 21.688,kL
